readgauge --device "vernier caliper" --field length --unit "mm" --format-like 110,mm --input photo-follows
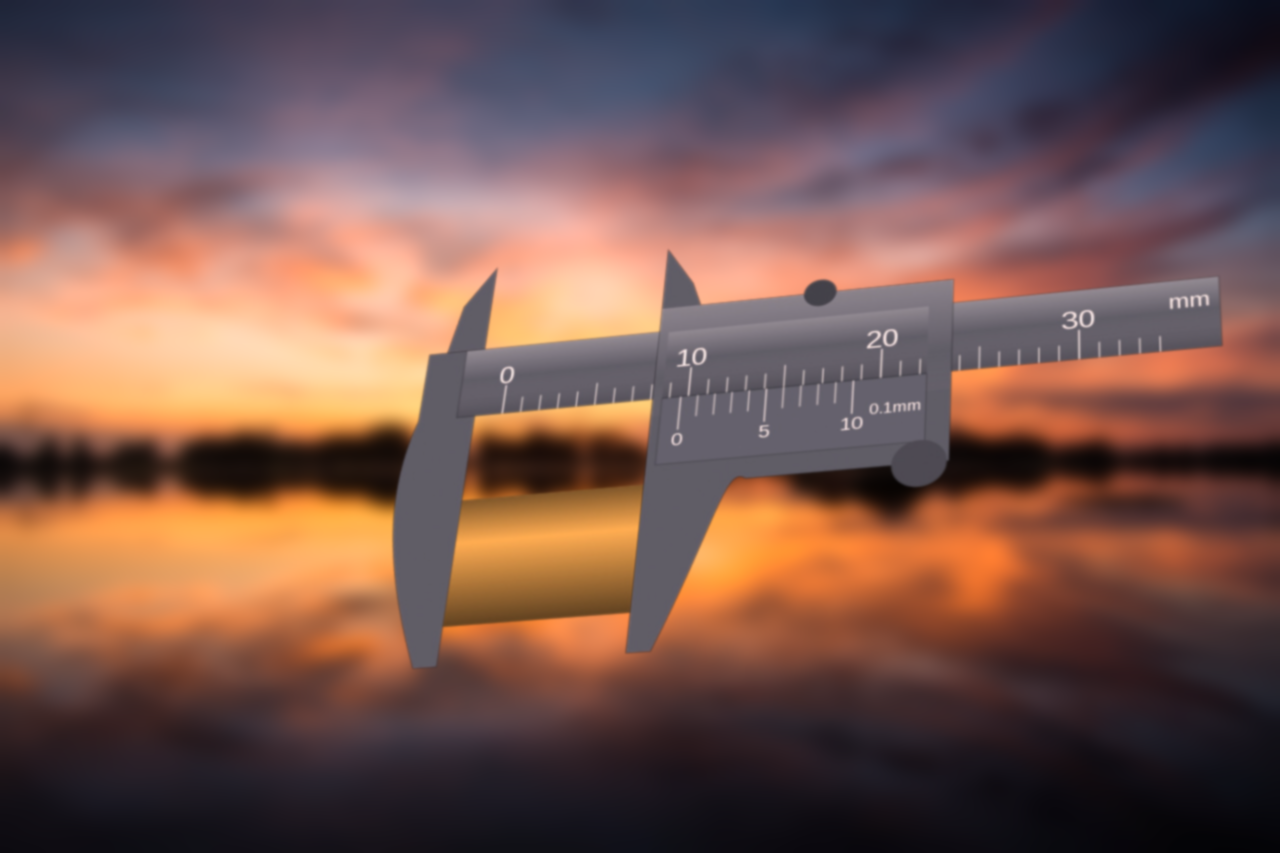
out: 9.6,mm
